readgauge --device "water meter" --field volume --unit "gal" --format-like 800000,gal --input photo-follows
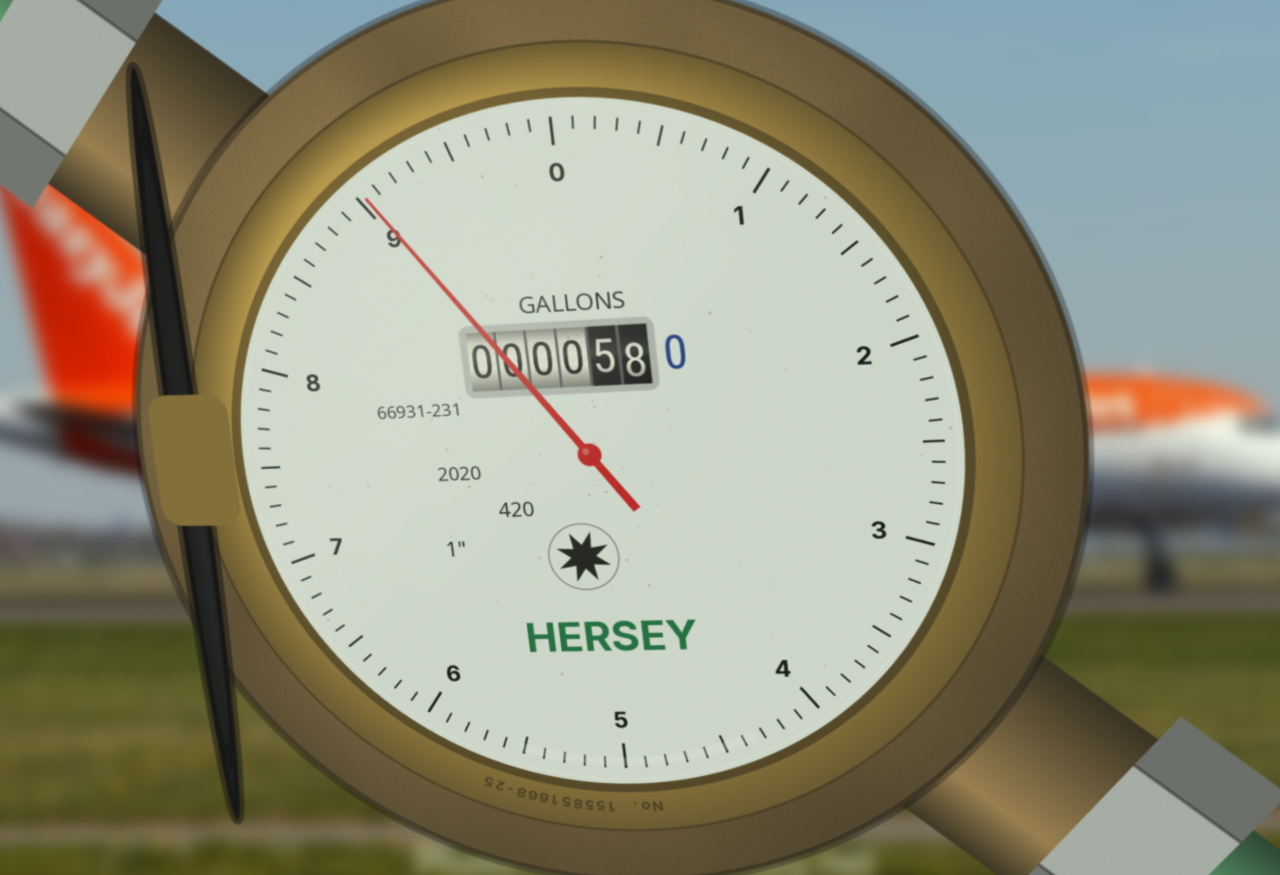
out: 579.0,gal
